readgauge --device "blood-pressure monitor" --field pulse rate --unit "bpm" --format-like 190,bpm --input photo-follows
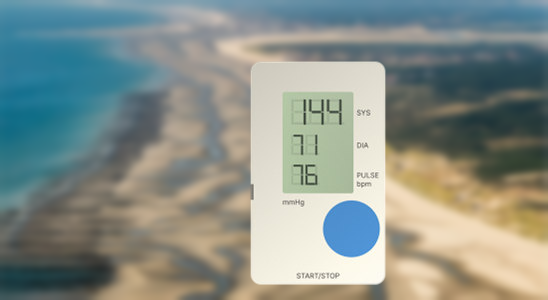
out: 76,bpm
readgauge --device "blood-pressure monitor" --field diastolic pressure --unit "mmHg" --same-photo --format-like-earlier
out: 71,mmHg
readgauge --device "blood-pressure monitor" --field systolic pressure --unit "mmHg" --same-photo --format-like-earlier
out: 144,mmHg
